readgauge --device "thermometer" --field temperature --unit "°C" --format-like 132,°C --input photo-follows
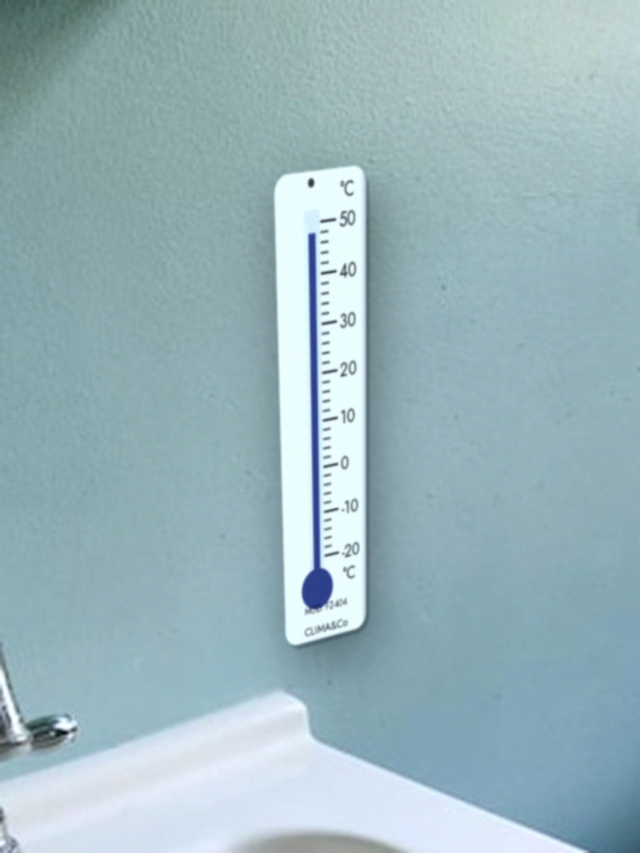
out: 48,°C
